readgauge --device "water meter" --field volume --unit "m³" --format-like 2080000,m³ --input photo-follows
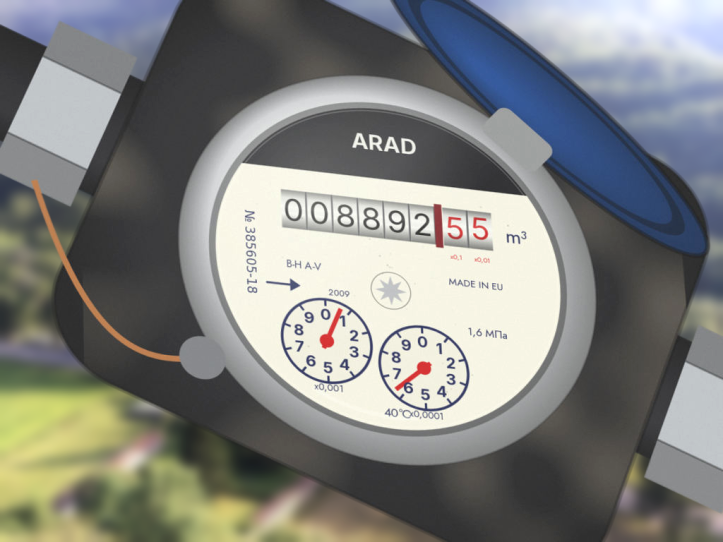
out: 8892.5506,m³
